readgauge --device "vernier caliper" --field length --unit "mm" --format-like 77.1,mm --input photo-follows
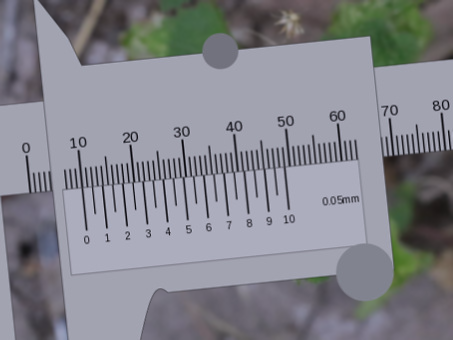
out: 10.0,mm
